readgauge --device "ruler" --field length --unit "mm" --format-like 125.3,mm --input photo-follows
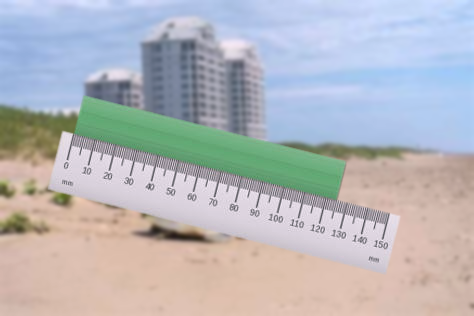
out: 125,mm
